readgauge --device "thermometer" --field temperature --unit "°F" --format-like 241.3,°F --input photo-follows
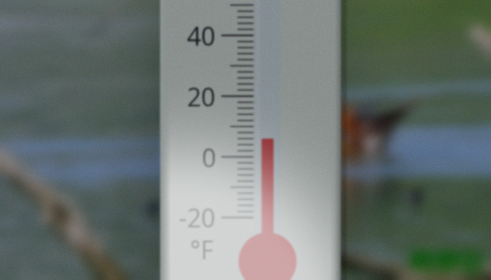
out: 6,°F
